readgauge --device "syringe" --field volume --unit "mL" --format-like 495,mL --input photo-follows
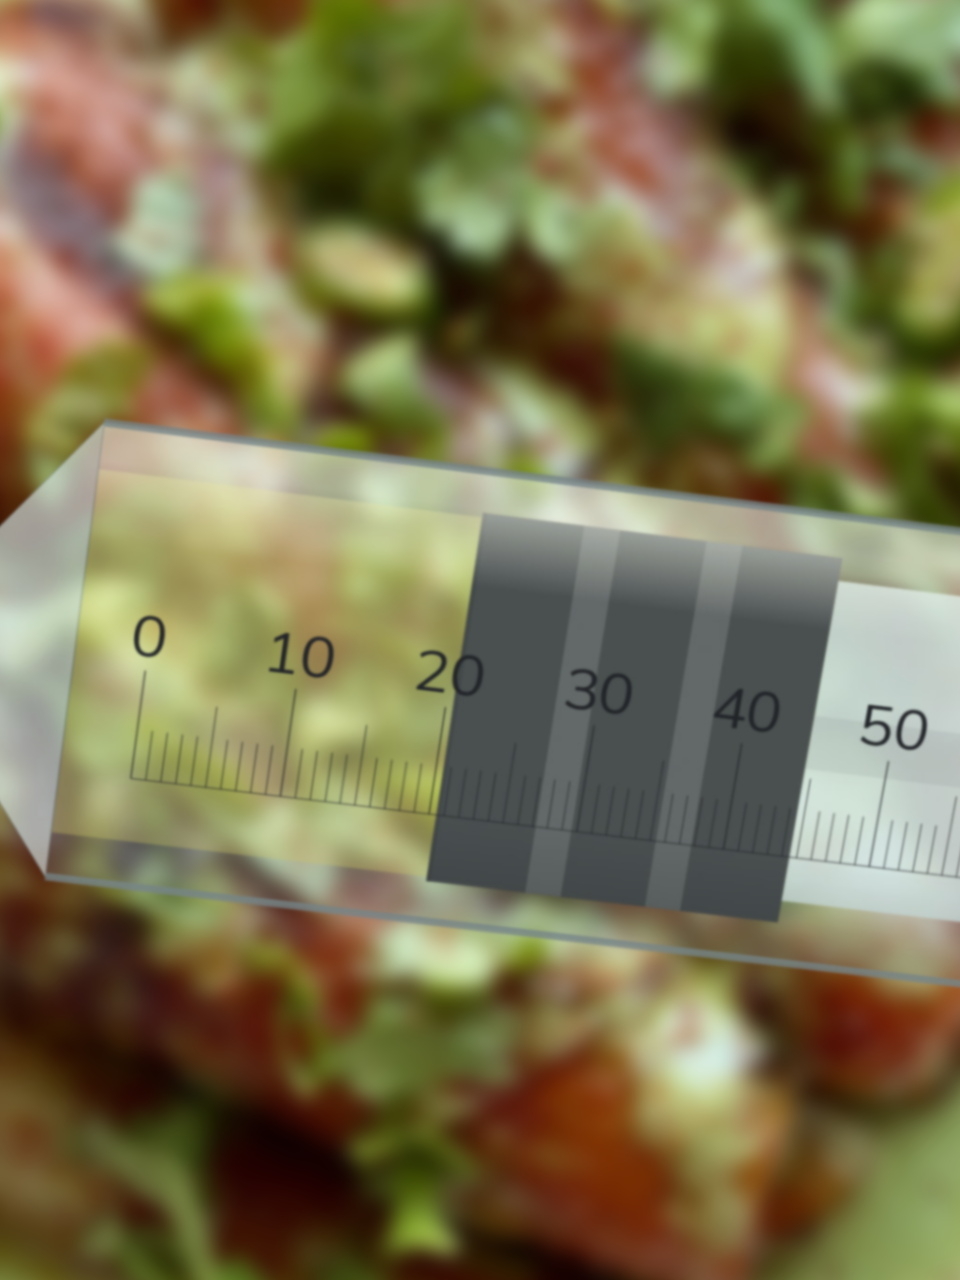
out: 20.5,mL
